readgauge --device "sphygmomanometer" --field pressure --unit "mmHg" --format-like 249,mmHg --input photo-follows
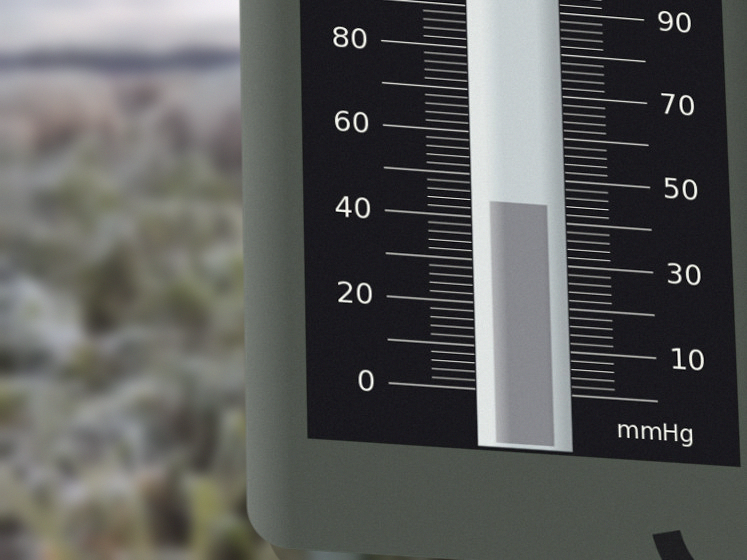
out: 44,mmHg
